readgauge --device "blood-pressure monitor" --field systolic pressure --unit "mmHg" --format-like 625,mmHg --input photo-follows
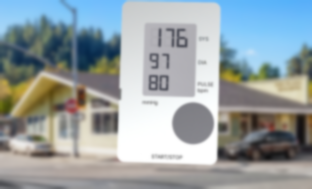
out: 176,mmHg
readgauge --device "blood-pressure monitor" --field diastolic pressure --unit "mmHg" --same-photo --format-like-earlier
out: 97,mmHg
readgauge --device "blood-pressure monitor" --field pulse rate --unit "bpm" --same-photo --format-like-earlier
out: 80,bpm
